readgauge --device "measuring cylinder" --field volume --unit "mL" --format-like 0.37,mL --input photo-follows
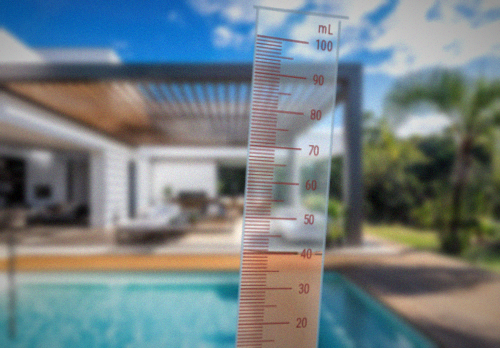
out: 40,mL
